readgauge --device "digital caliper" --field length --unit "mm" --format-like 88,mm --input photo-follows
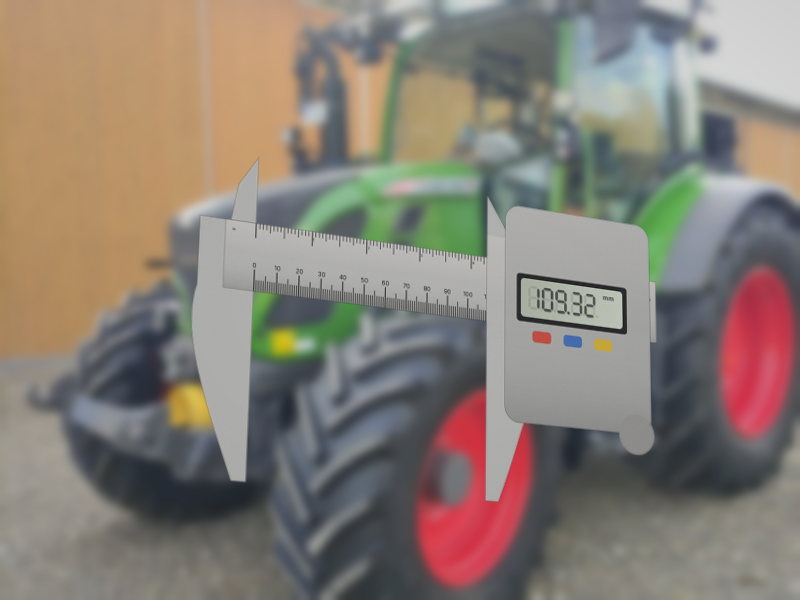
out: 109.32,mm
